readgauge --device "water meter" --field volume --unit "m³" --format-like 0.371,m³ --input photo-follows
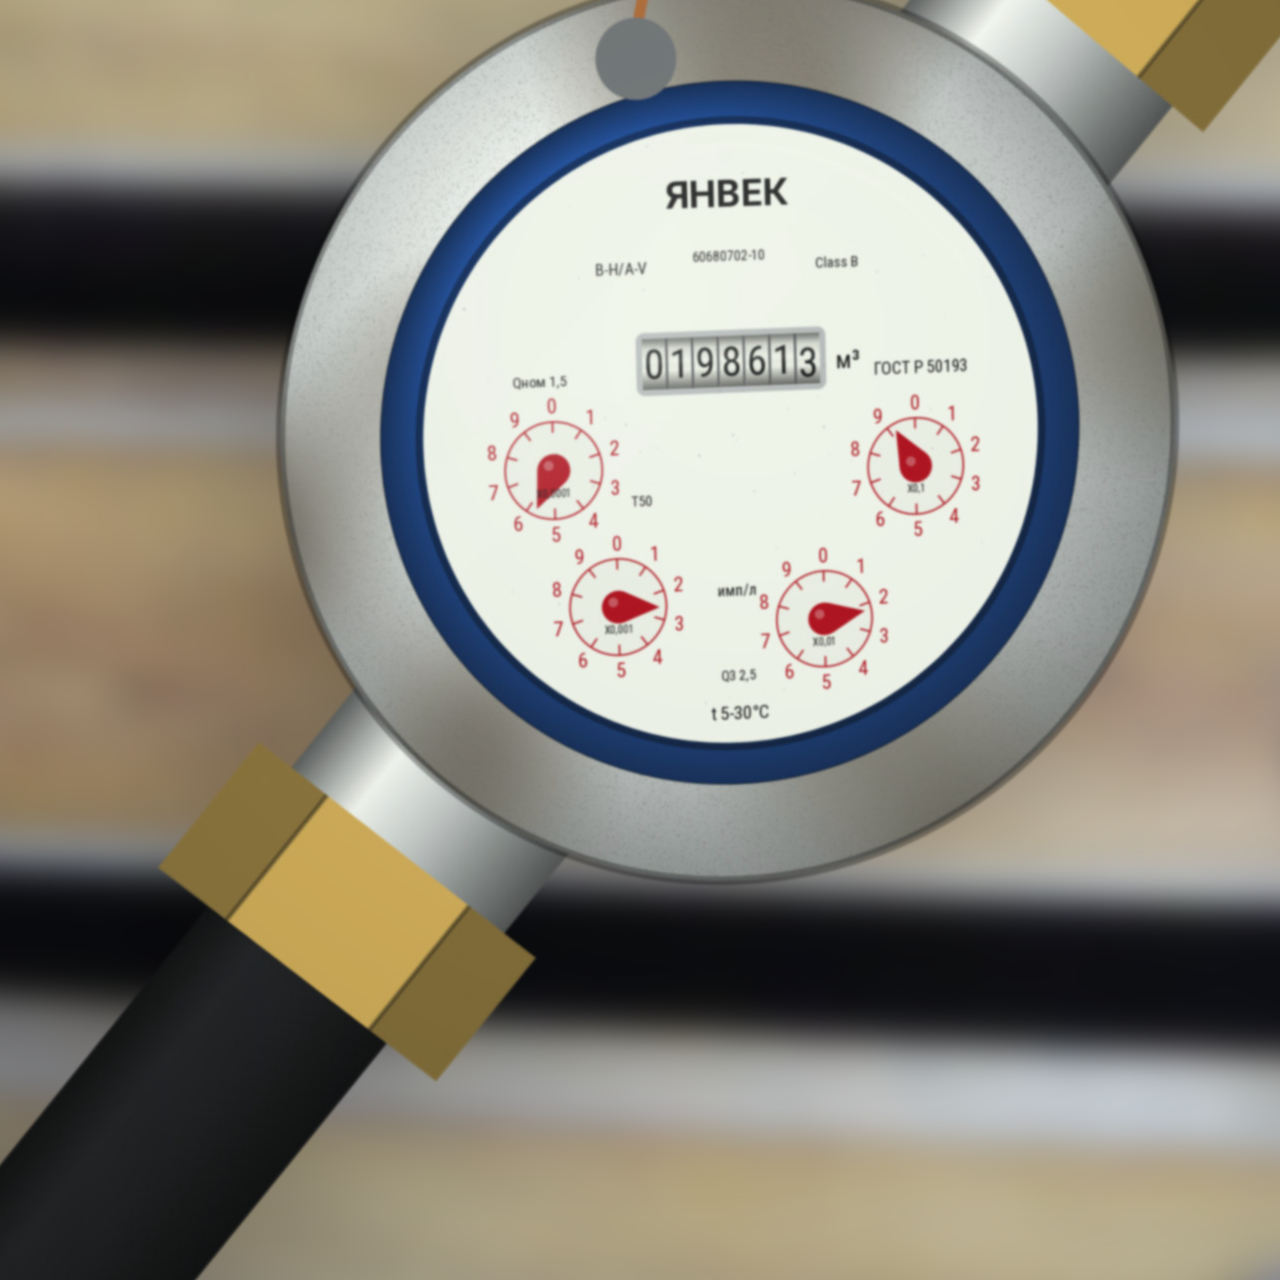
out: 198612.9225,m³
